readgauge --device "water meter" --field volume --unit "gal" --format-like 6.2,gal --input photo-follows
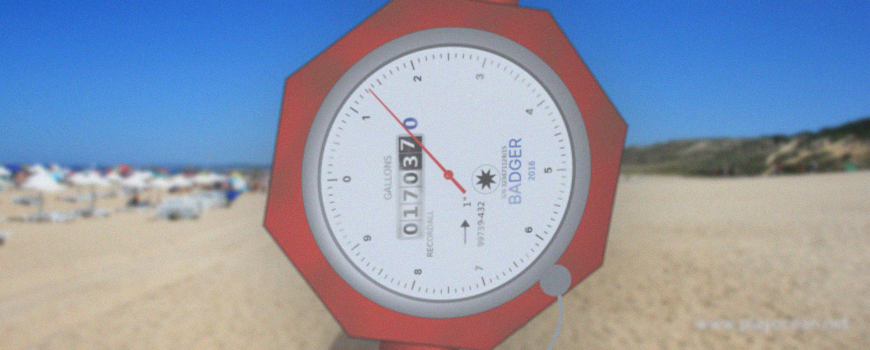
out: 170371.3,gal
